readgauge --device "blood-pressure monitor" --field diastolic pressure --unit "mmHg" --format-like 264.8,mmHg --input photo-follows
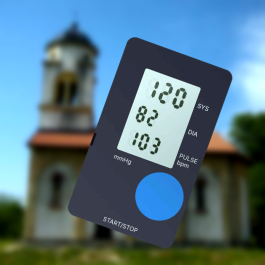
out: 82,mmHg
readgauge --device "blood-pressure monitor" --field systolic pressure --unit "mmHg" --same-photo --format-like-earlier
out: 120,mmHg
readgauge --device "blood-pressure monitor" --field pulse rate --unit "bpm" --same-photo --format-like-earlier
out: 103,bpm
